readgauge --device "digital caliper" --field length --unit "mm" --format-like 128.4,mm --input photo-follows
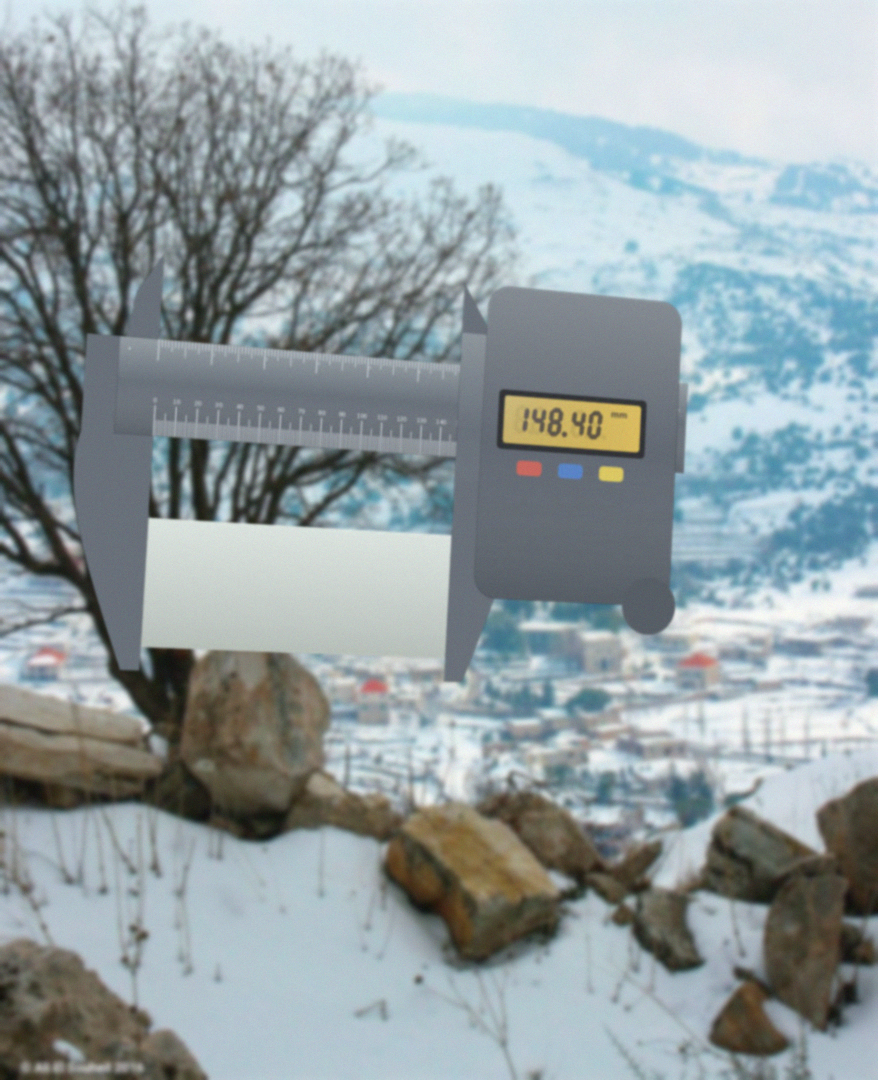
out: 148.40,mm
